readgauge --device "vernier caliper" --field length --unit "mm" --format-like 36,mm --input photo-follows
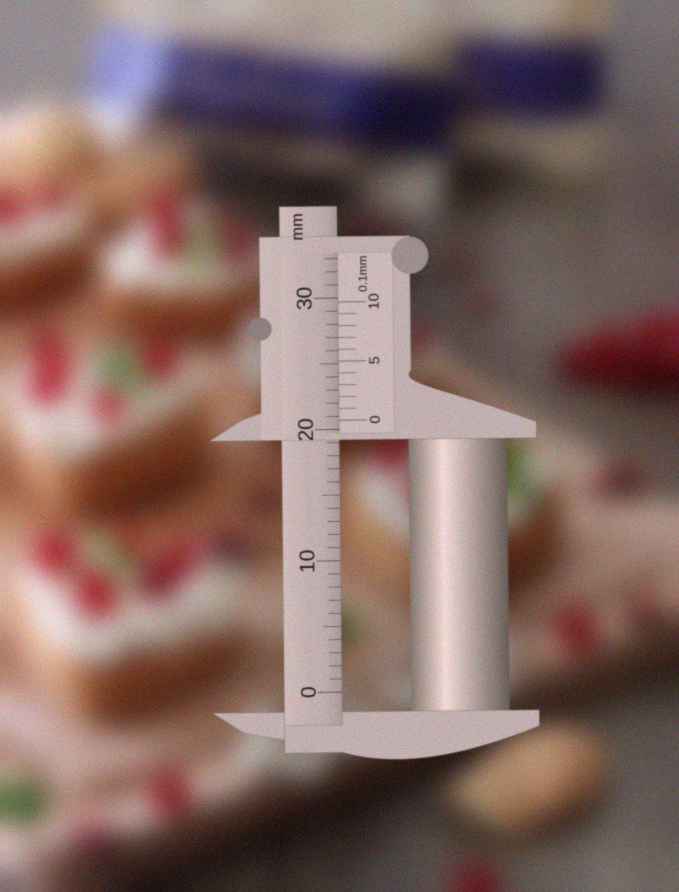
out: 20.7,mm
